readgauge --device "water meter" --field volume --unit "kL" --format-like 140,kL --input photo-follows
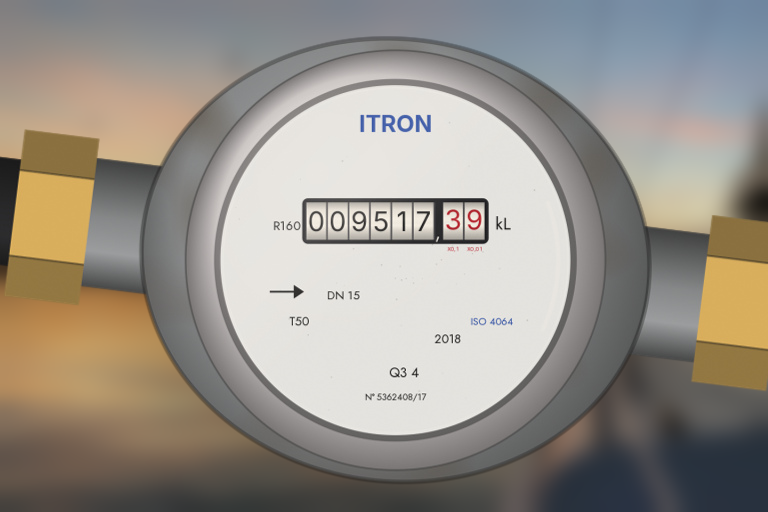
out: 9517.39,kL
